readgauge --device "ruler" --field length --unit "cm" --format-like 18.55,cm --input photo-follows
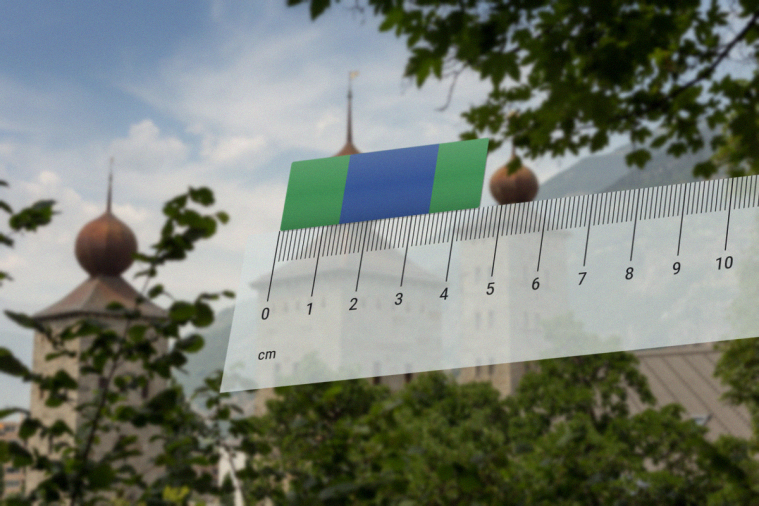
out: 4.5,cm
